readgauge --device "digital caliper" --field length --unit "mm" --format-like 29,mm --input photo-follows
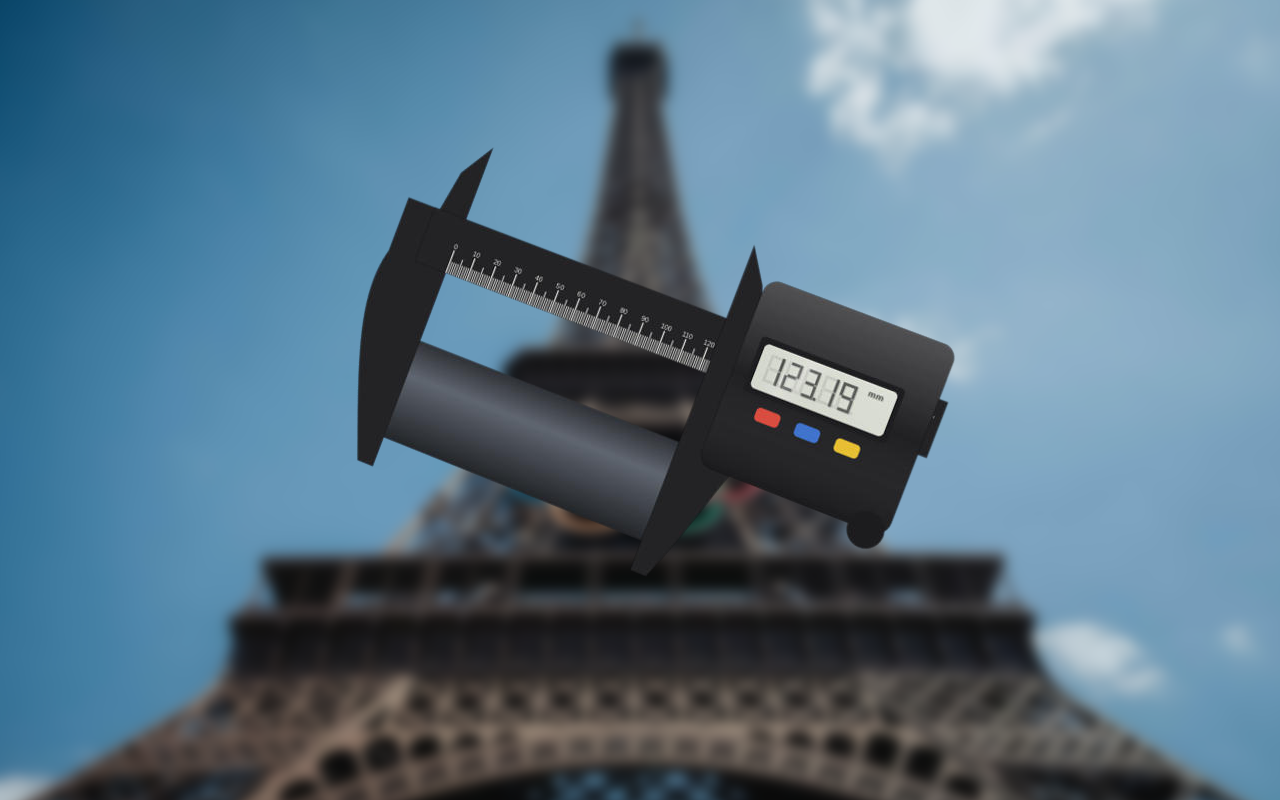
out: 123.19,mm
